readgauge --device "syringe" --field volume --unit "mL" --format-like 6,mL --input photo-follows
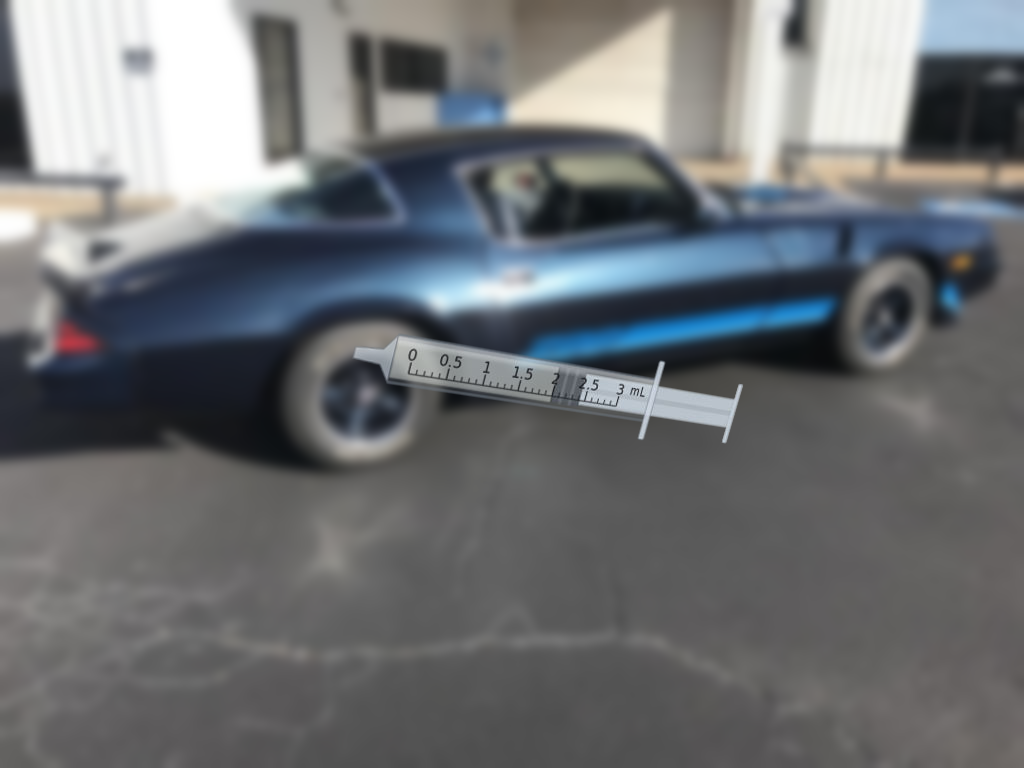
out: 2,mL
